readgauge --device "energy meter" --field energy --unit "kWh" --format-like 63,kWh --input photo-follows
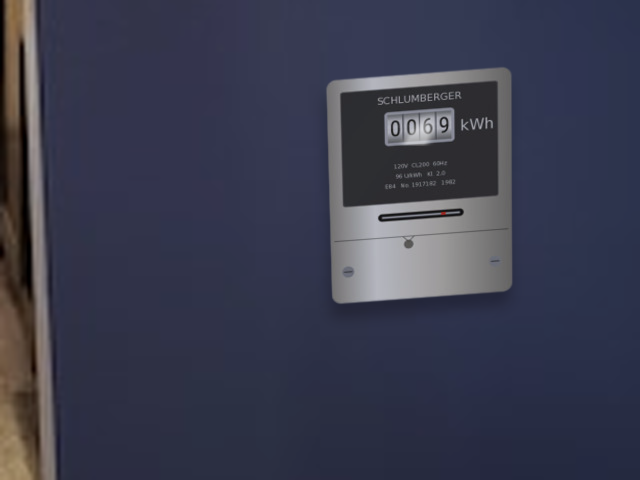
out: 69,kWh
